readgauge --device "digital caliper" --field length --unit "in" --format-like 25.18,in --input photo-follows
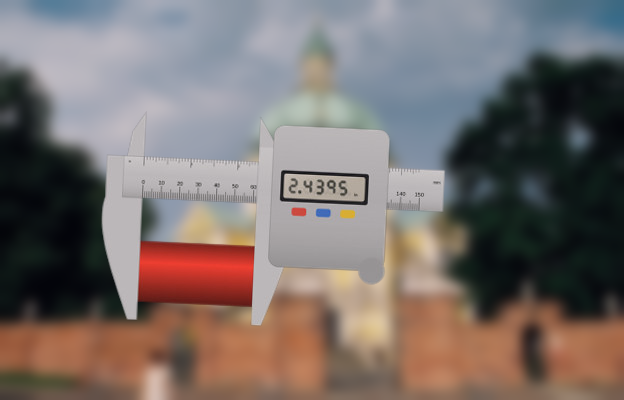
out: 2.4395,in
